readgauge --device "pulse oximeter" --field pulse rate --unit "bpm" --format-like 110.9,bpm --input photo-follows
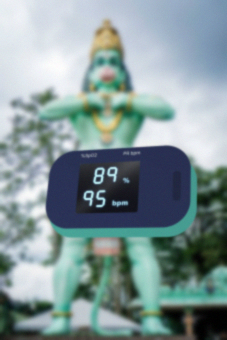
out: 95,bpm
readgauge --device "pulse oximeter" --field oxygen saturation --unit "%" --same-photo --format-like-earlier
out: 89,%
